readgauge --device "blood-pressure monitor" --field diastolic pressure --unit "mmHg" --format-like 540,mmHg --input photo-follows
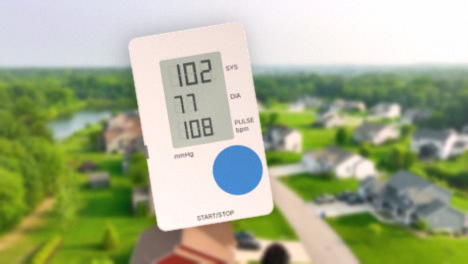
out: 77,mmHg
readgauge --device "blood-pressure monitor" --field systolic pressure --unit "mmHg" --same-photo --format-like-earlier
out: 102,mmHg
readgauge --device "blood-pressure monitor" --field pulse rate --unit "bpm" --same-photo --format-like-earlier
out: 108,bpm
